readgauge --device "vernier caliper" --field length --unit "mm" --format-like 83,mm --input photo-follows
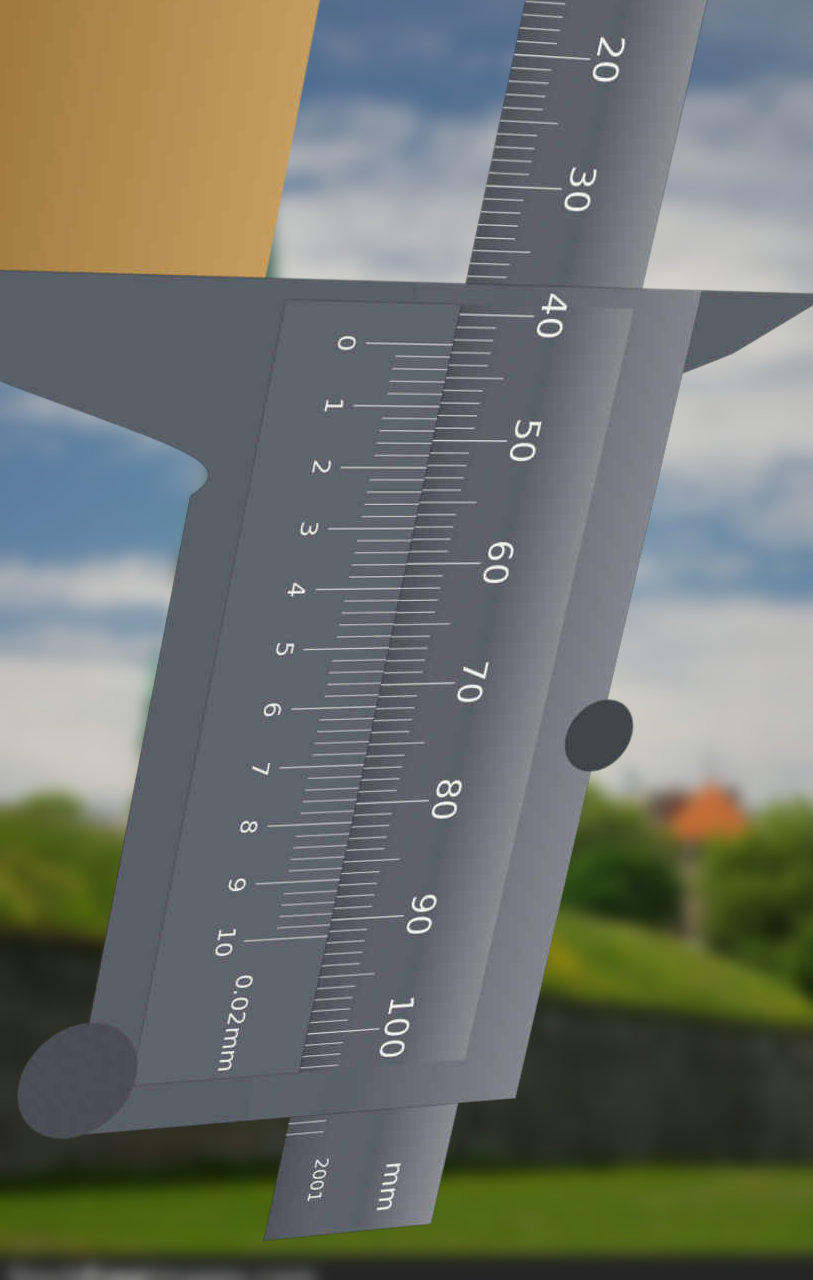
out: 42.4,mm
